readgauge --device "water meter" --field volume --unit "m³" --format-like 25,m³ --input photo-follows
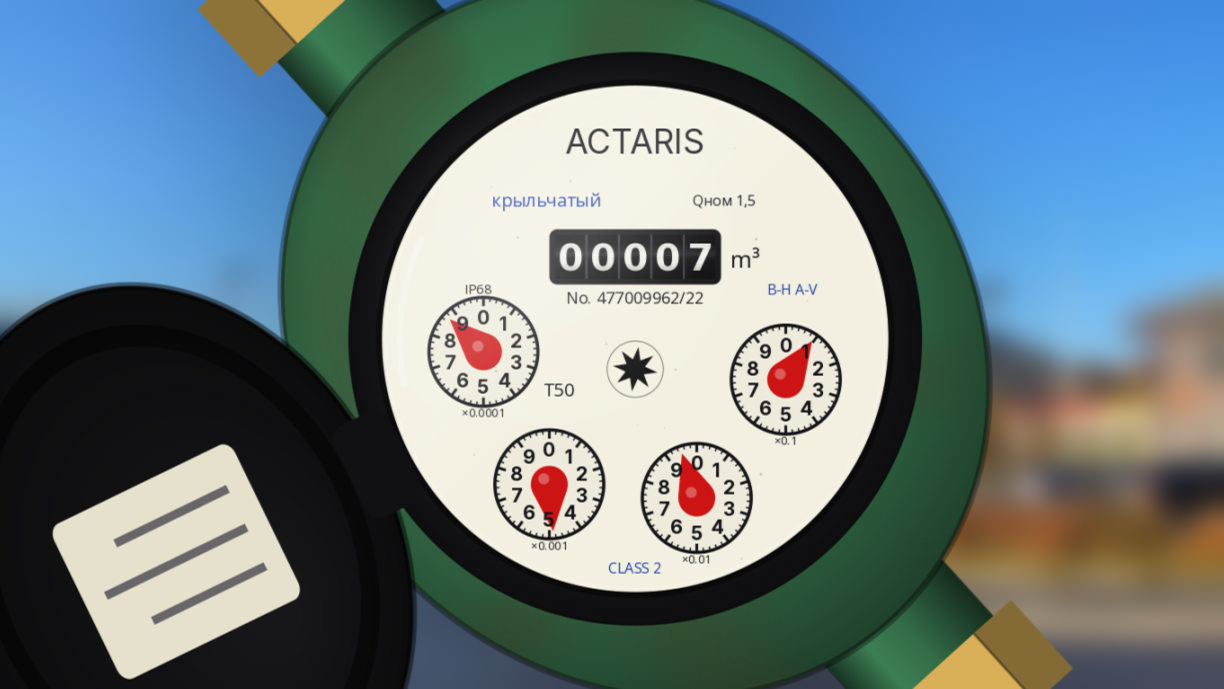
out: 7.0948,m³
